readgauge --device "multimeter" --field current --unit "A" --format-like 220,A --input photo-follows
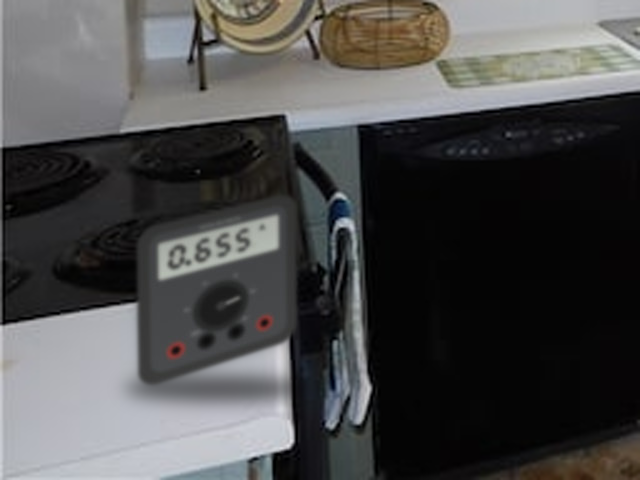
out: 0.655,A
